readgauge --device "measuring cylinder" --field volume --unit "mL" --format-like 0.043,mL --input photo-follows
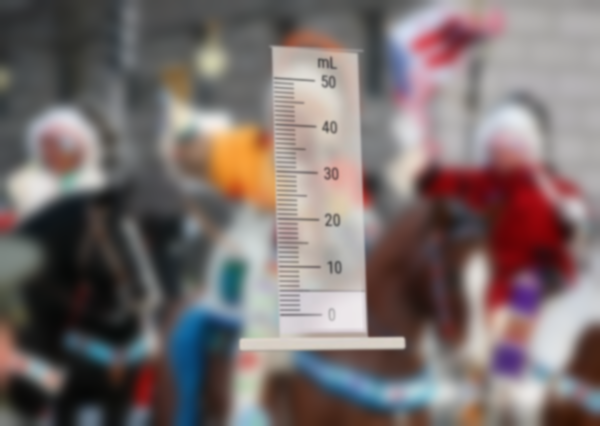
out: 5,mL
